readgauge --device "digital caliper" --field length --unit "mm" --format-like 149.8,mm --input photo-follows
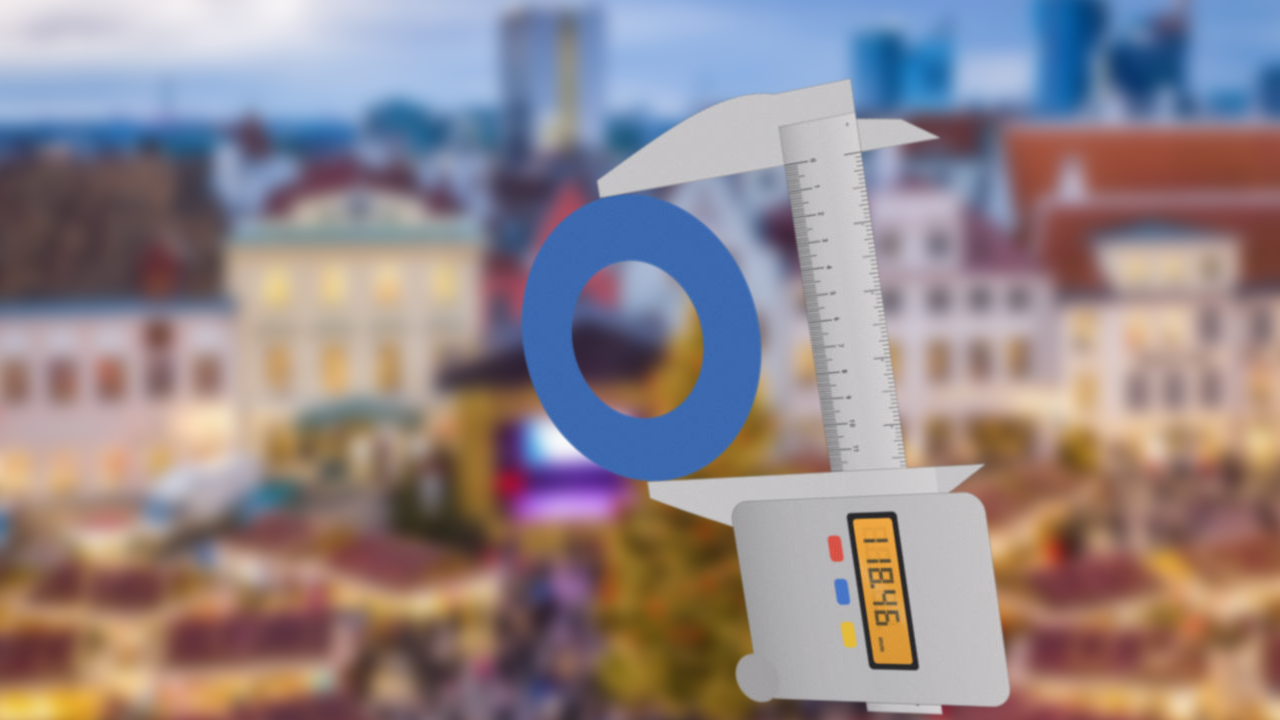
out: 118.46,mm
